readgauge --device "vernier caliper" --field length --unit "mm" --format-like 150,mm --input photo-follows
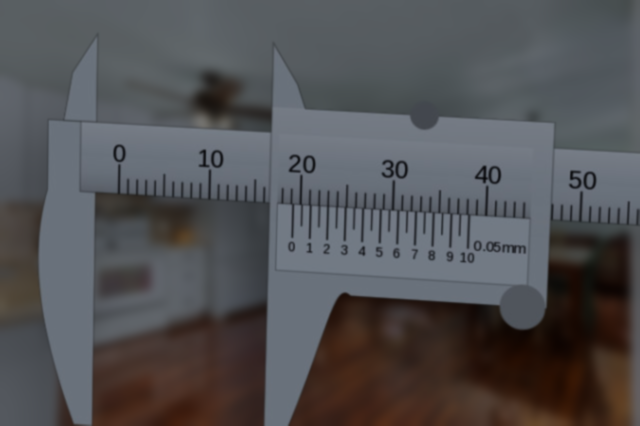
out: 19.2,mm
